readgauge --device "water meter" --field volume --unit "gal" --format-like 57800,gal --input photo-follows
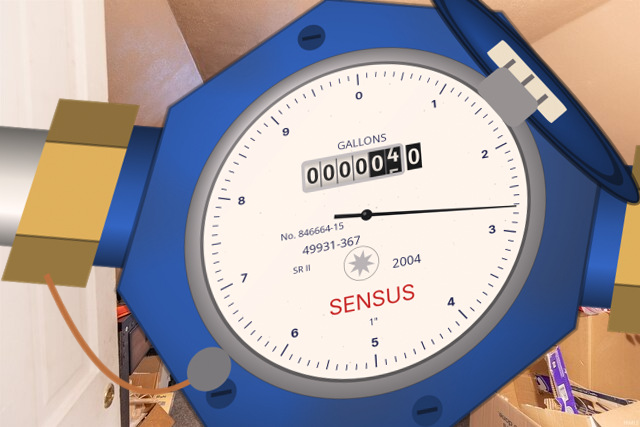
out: 42.7,gal
